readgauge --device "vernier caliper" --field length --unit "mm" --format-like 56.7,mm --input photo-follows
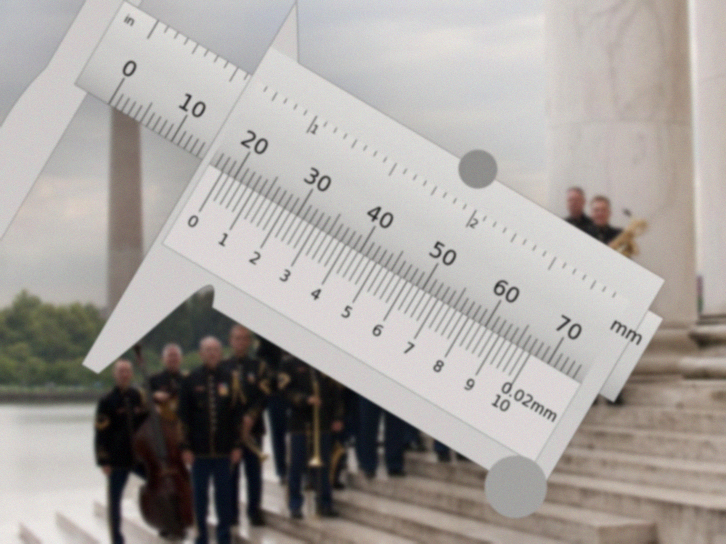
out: 18.2,mm
